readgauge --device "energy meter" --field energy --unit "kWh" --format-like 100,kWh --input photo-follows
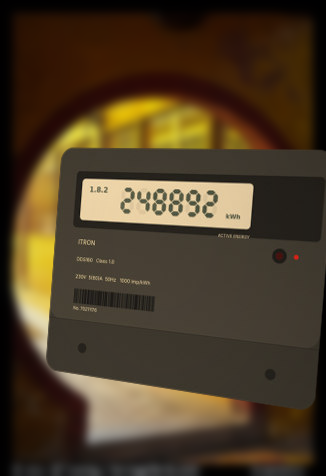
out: 248892,kWh
